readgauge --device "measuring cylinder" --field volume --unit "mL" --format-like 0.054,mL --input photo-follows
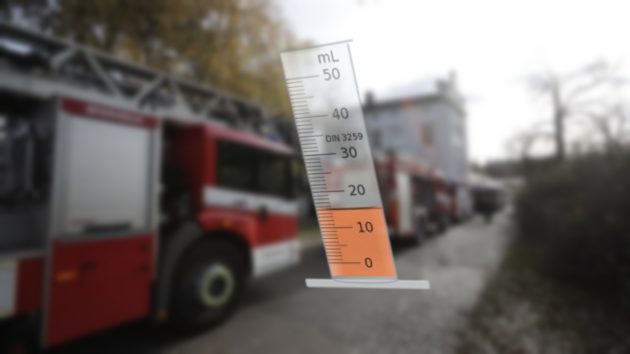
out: 15,mL
